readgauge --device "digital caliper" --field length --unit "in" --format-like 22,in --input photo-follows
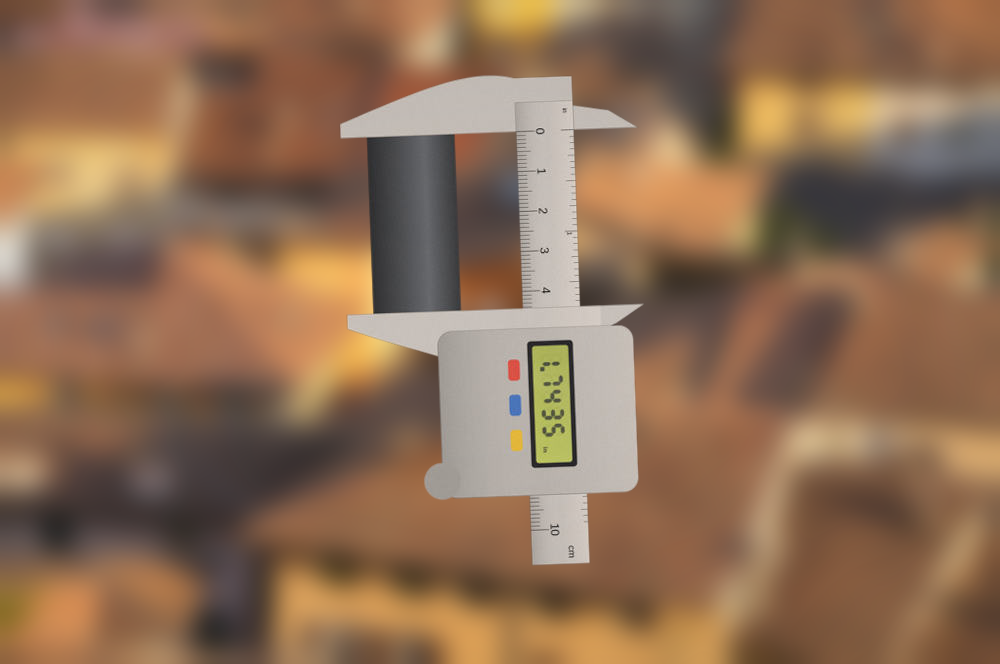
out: 1.7435,in
